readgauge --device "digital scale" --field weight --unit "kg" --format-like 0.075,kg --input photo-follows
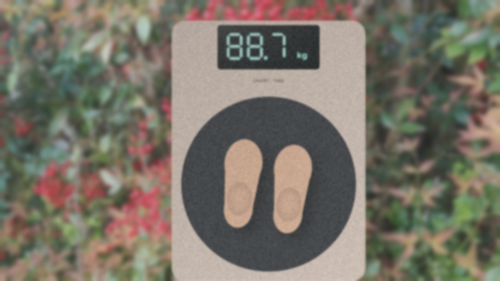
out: 88.7,kg
